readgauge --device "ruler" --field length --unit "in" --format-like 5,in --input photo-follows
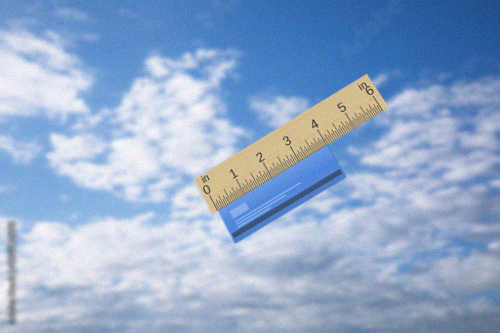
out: 4,in
